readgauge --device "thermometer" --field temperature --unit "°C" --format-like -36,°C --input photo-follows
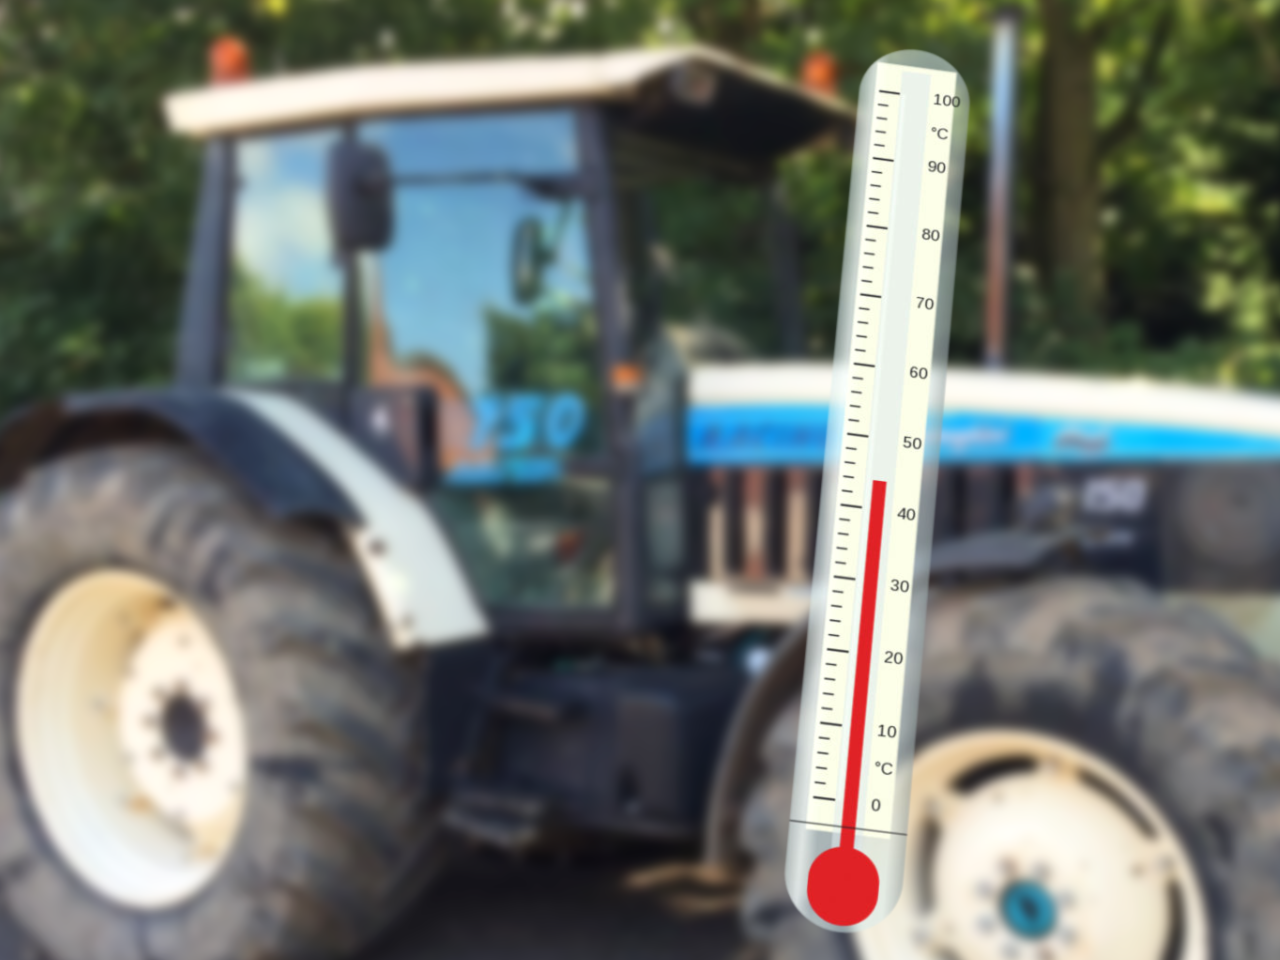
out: 44,°C
